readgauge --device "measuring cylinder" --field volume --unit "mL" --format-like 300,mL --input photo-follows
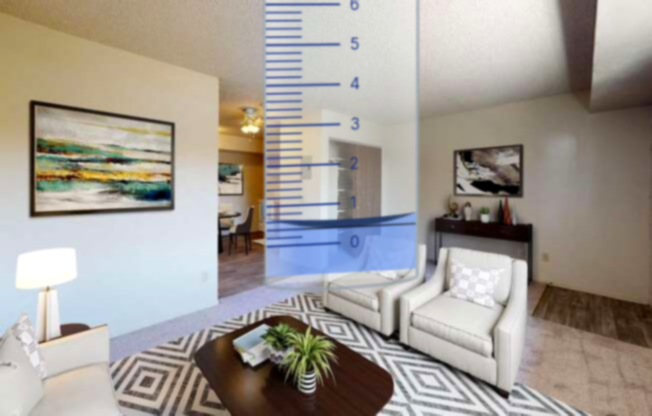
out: 0.4,mL
